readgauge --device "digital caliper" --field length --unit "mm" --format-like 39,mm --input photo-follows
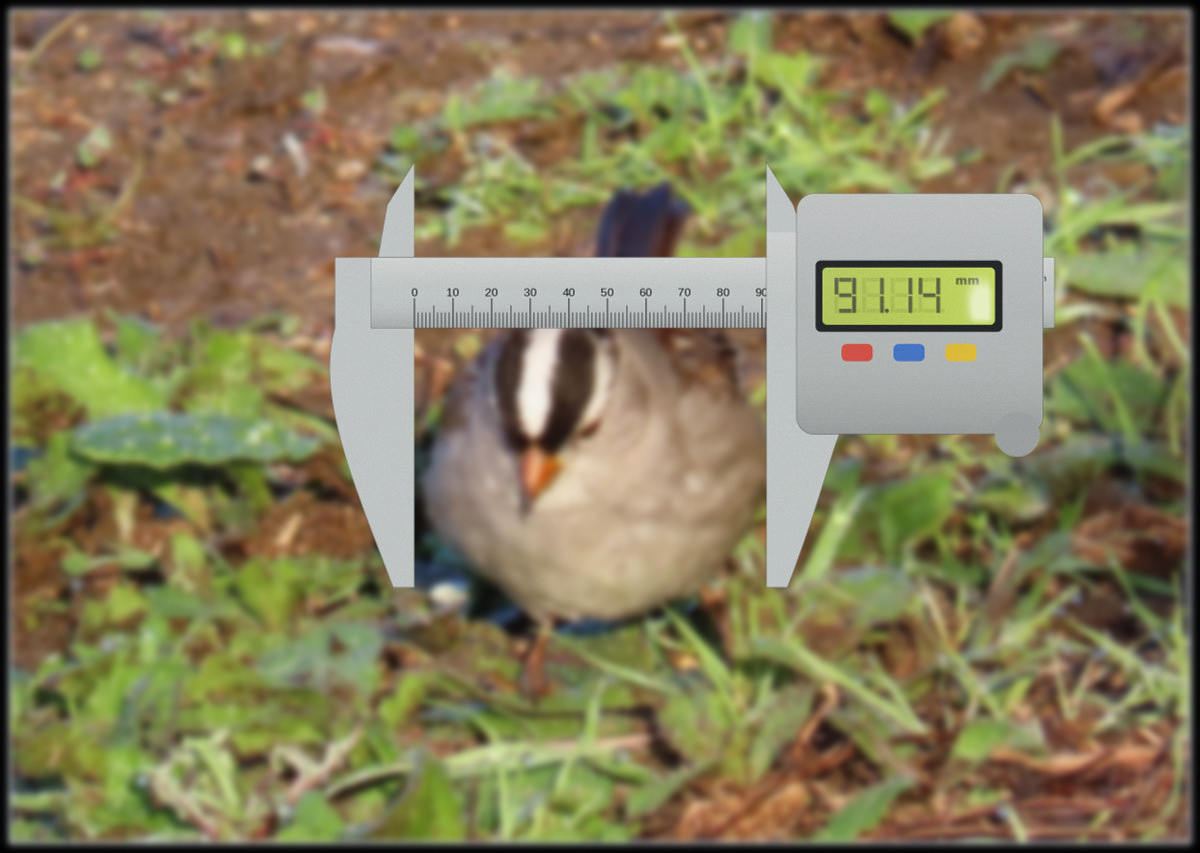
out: 91.14,mm
